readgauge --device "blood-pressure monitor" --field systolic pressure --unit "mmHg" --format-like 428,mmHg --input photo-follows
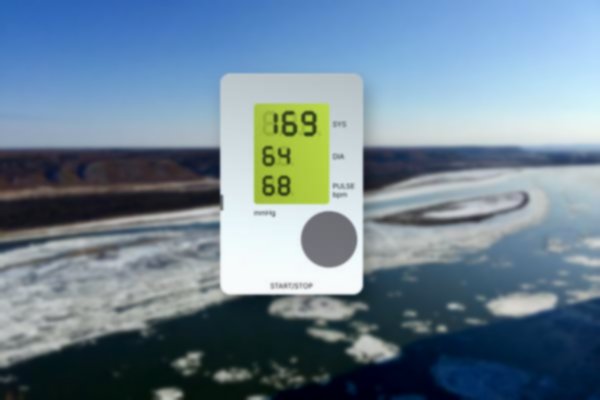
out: 169,mmHg
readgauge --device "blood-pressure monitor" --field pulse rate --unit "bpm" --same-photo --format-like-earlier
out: 68,bpm
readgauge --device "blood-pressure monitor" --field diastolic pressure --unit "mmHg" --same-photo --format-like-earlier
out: 64,mmHg
